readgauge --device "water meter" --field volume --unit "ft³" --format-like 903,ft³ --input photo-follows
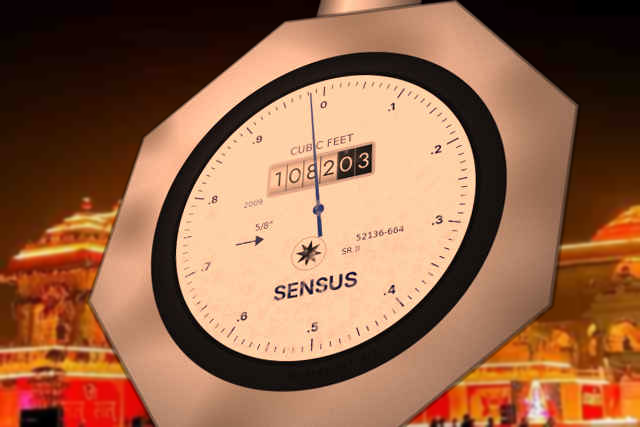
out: 108202.98,ft³
